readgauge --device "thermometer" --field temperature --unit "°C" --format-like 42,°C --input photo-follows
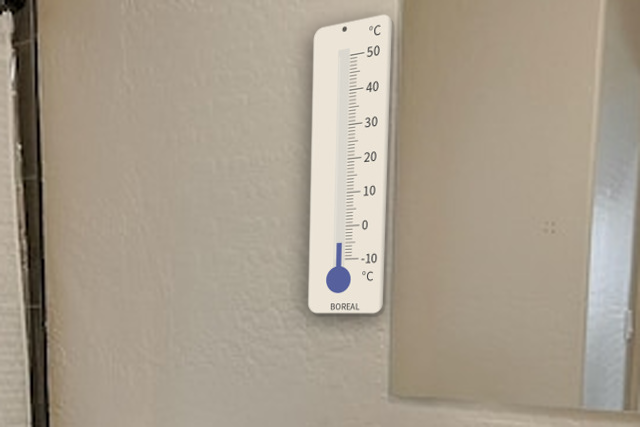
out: -5,°C
